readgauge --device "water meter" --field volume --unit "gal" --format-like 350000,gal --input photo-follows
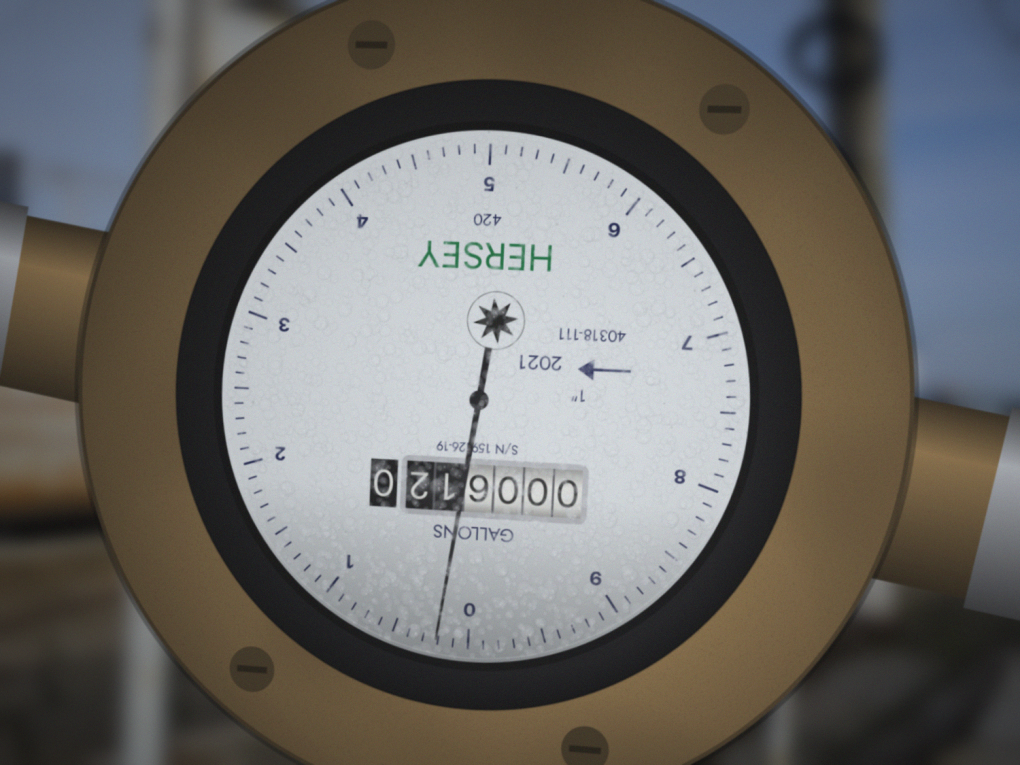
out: 6120.2,gal
